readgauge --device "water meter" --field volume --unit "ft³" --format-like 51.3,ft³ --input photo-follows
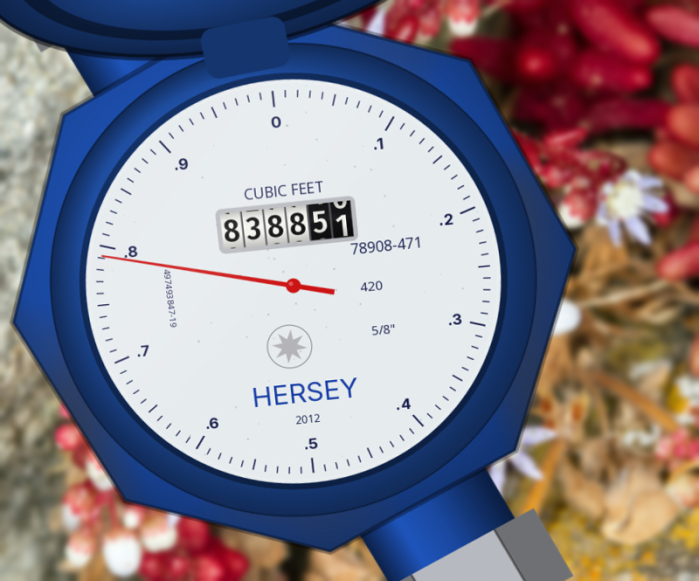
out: 838850.79,ft³
